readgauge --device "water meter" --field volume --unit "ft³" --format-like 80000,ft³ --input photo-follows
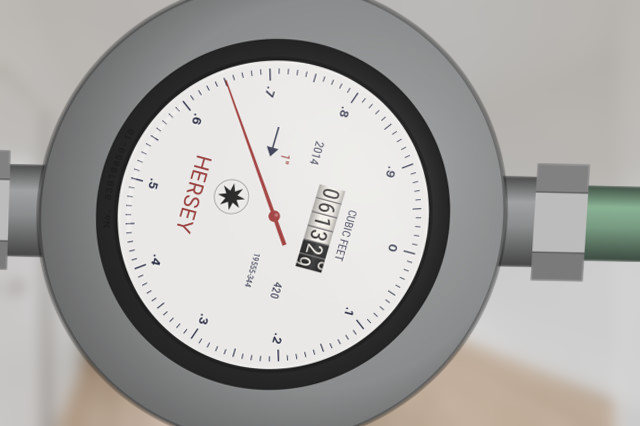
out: 61328.65,ft³
